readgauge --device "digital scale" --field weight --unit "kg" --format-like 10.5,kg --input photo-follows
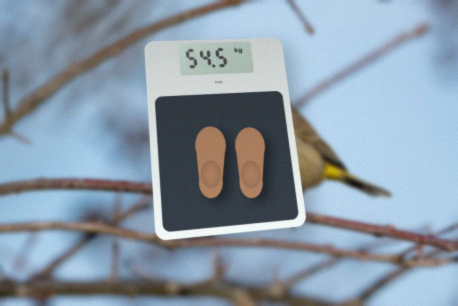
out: 54.5,kg
